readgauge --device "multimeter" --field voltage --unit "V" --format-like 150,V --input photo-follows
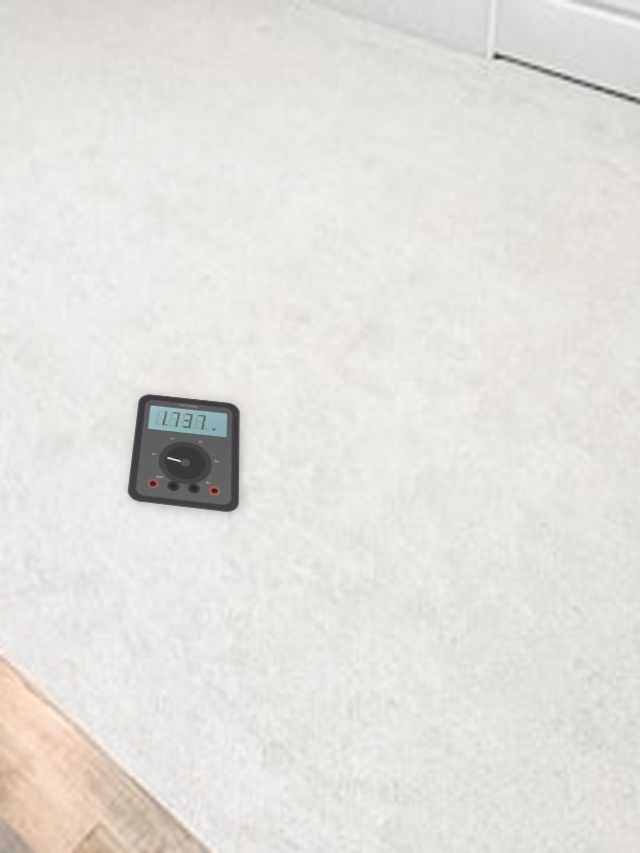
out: 1.737,V
